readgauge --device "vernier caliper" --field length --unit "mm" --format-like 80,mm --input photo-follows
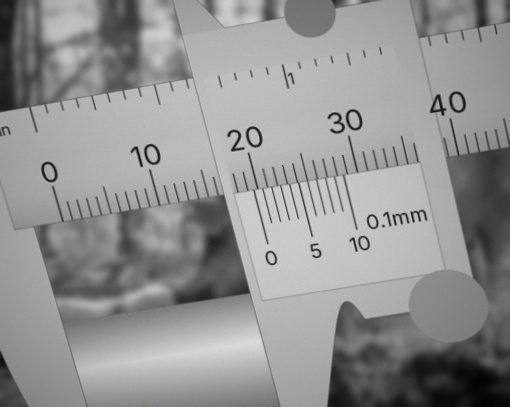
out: 19.6,mm
